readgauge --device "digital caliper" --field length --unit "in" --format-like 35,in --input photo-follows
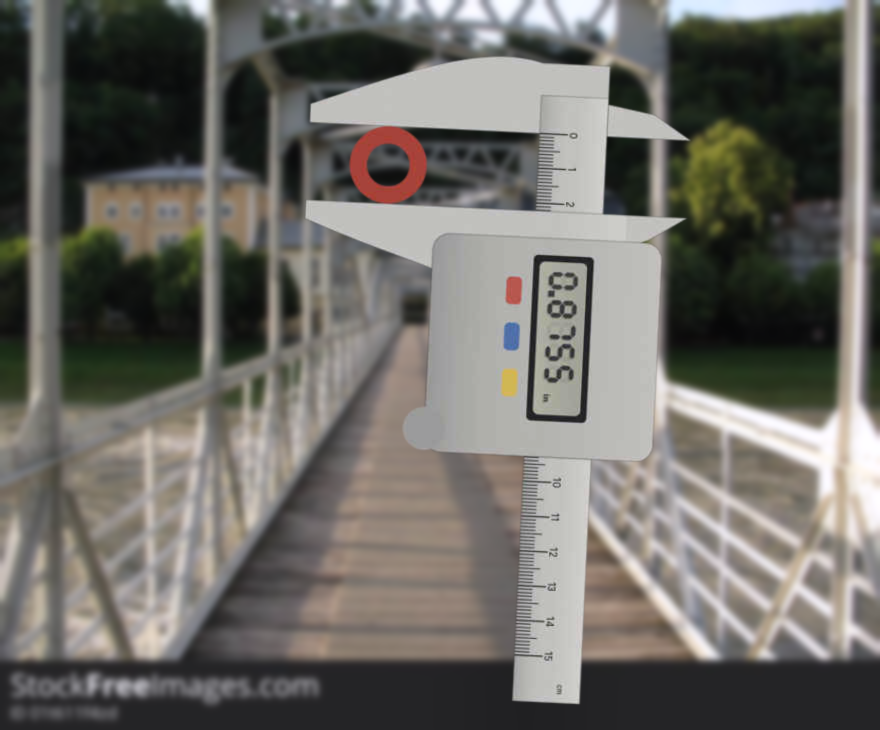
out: 0.8755,in
